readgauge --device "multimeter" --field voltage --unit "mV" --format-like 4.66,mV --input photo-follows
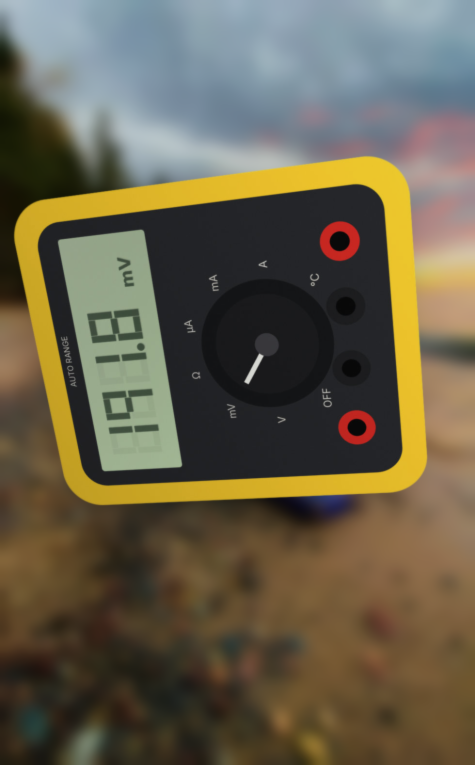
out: 191.8,mV
